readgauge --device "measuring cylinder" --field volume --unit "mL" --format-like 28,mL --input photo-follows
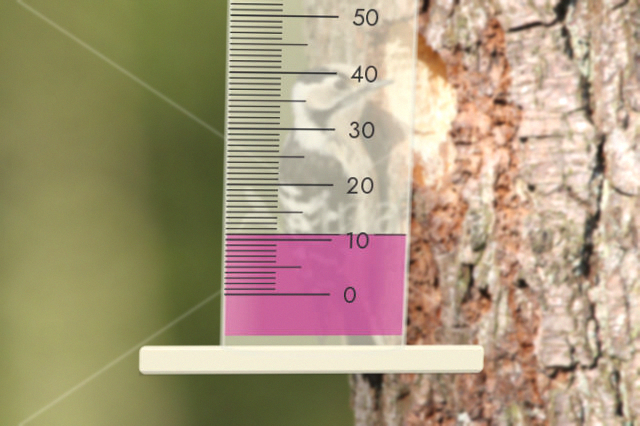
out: 11,mL
